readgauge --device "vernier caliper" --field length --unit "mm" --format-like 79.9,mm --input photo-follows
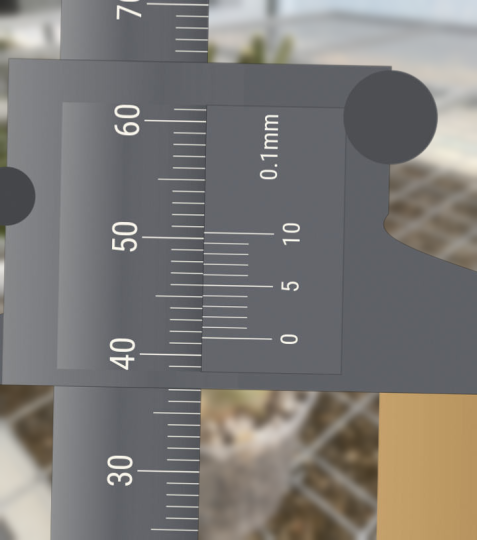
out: 41.5,mm
